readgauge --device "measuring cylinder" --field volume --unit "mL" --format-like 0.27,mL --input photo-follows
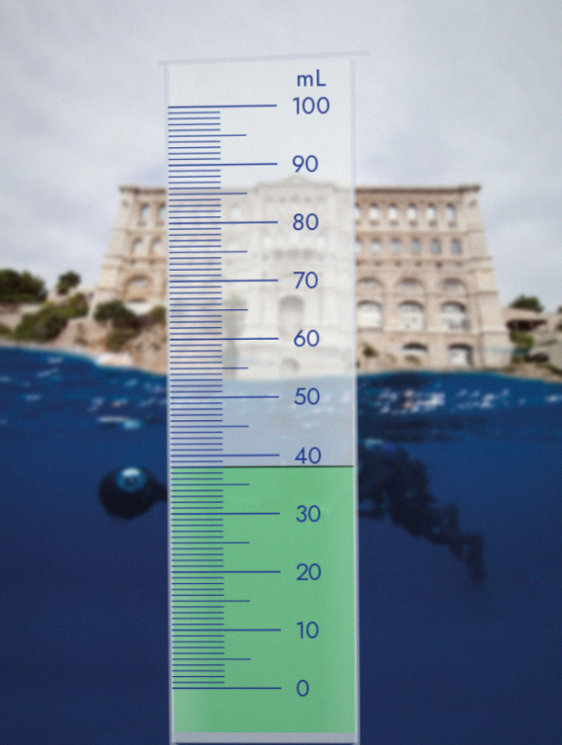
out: 38,mL
